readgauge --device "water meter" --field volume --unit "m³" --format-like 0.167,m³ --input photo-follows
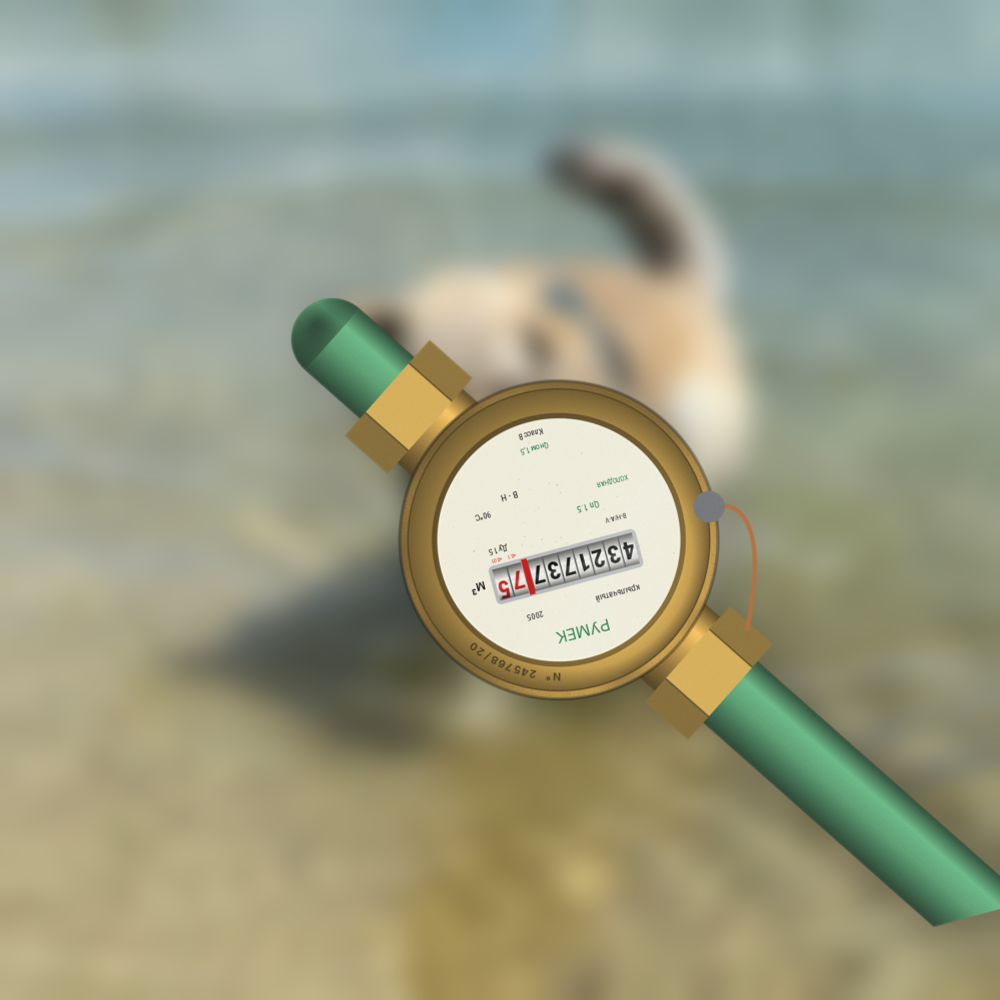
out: 4321737.75,m³
